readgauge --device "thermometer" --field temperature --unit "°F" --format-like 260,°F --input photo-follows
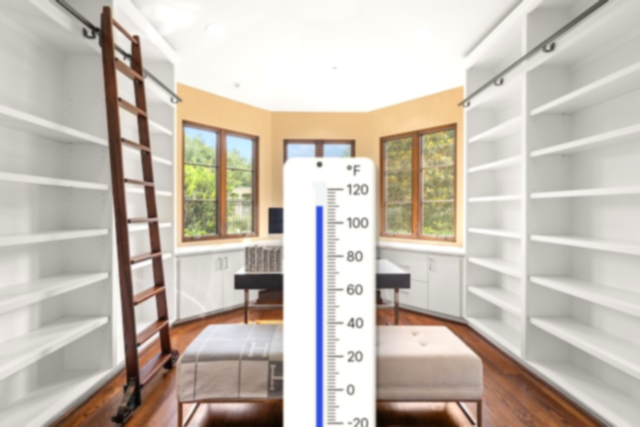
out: 110,°F
